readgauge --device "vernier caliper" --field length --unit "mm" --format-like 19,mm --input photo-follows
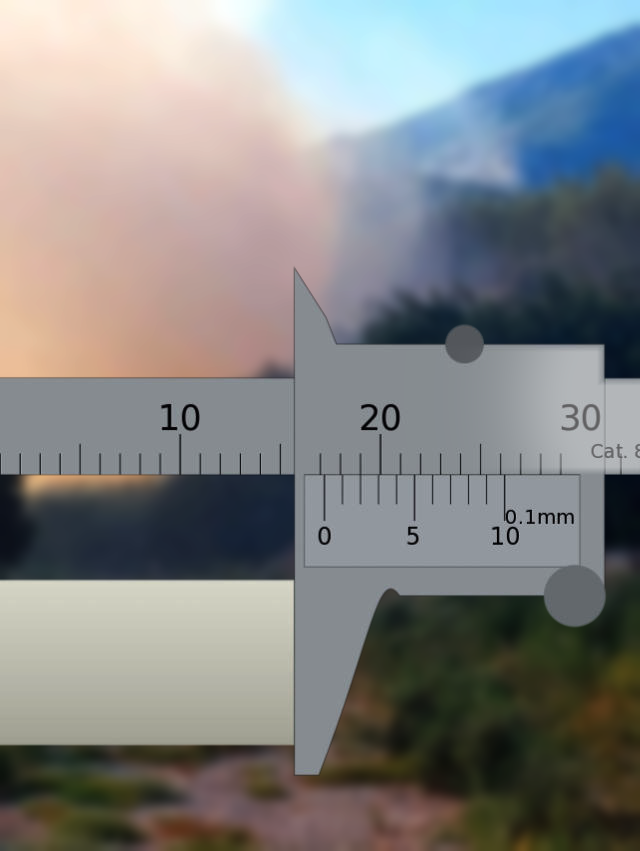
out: 17.2,mm
